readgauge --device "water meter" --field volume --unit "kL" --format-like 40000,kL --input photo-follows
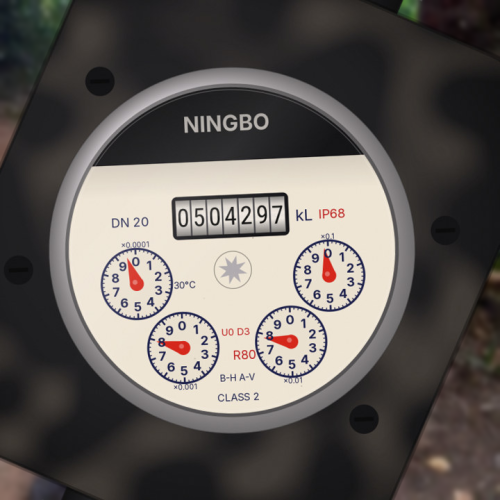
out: 504296.9779,kL
